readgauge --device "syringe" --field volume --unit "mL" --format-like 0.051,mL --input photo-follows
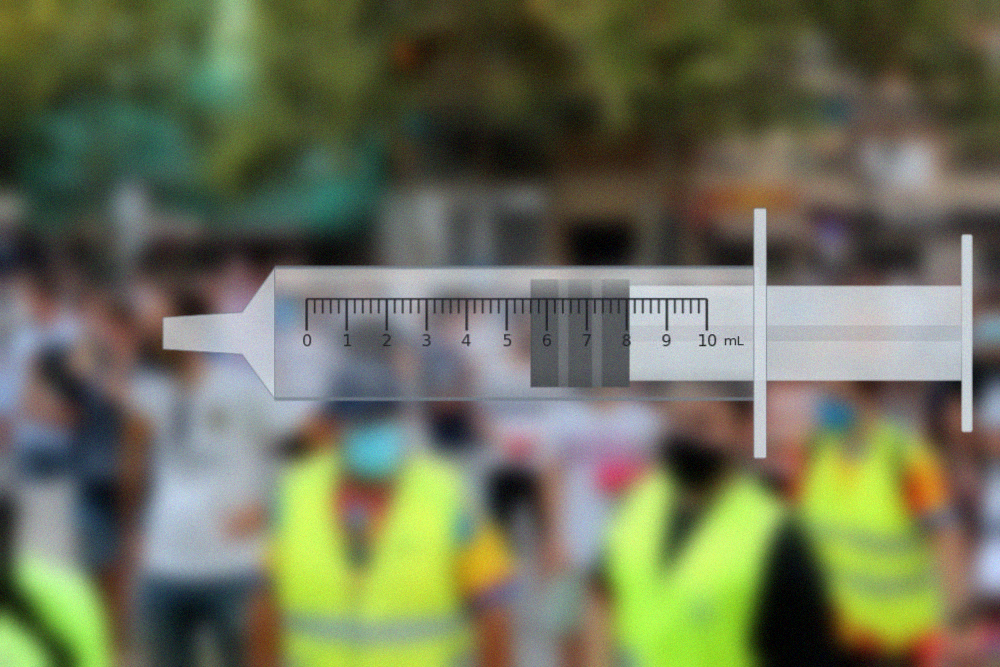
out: 5.6,mL
